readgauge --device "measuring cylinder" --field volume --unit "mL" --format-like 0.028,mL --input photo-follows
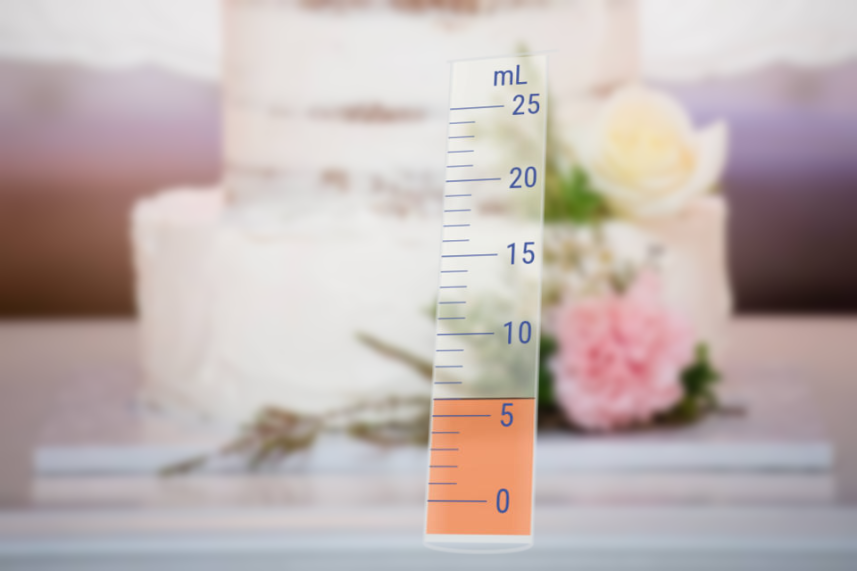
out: 6,mL
